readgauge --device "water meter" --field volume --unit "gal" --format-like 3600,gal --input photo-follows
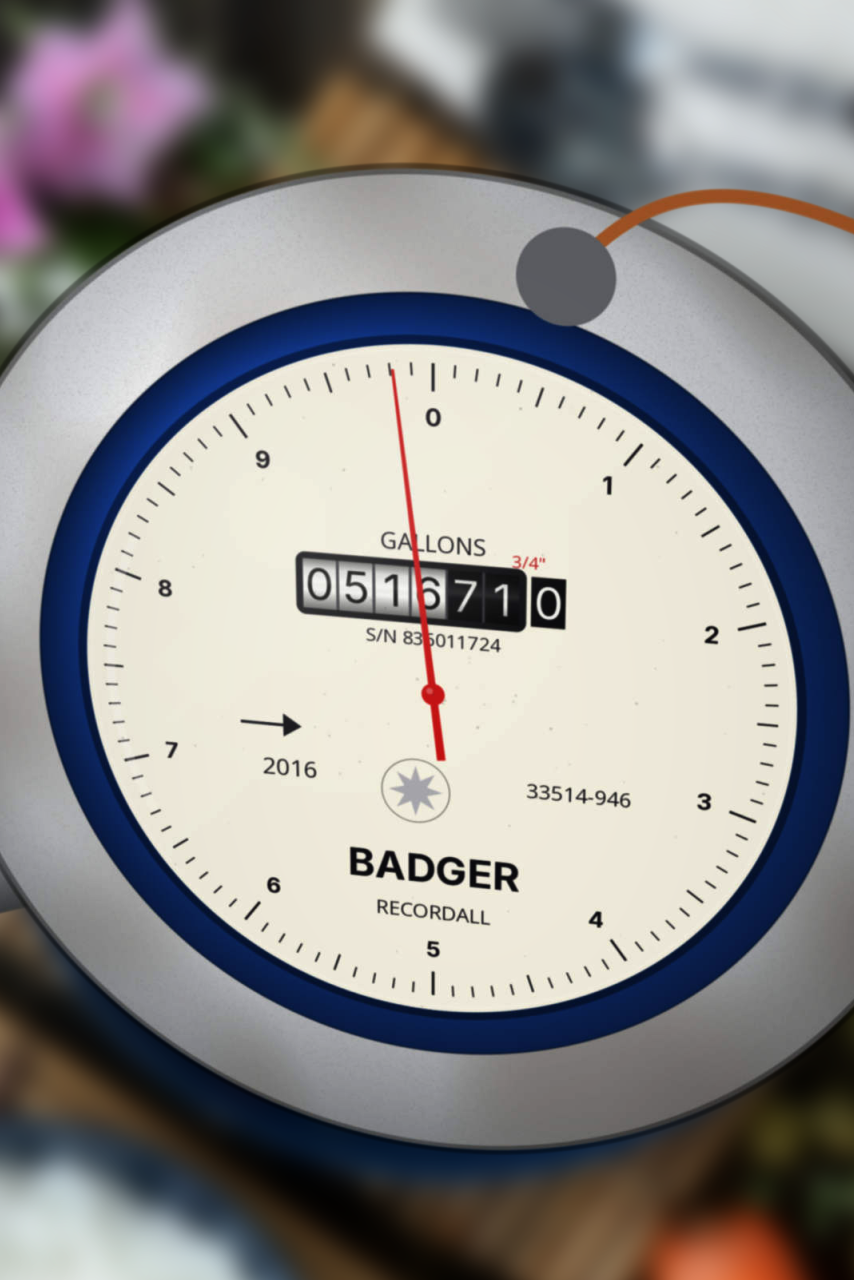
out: 516709.8,gal
